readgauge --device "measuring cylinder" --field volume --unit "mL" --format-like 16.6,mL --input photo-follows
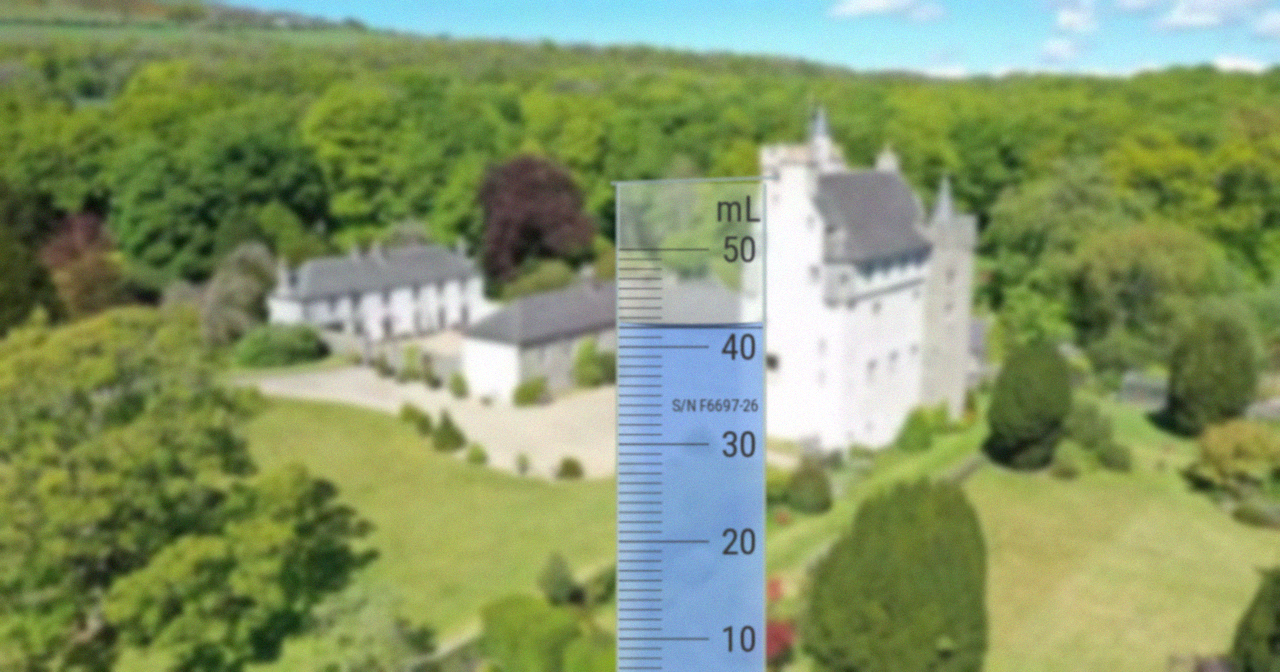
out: 42,mL
